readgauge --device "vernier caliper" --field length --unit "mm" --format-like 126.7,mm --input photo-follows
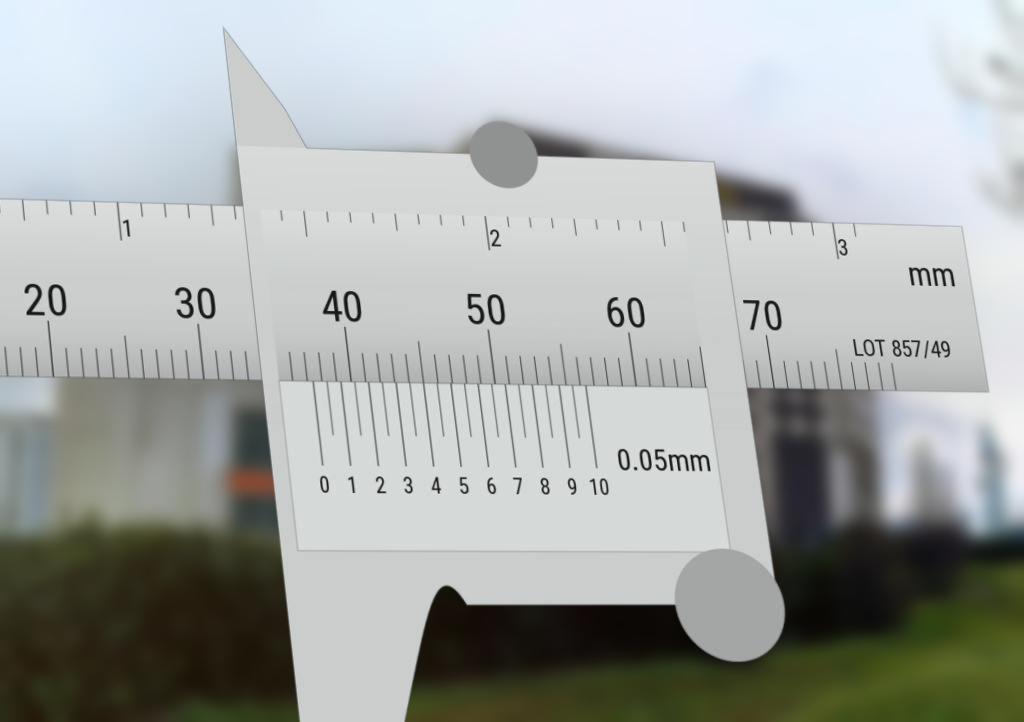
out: 37.4,mm
